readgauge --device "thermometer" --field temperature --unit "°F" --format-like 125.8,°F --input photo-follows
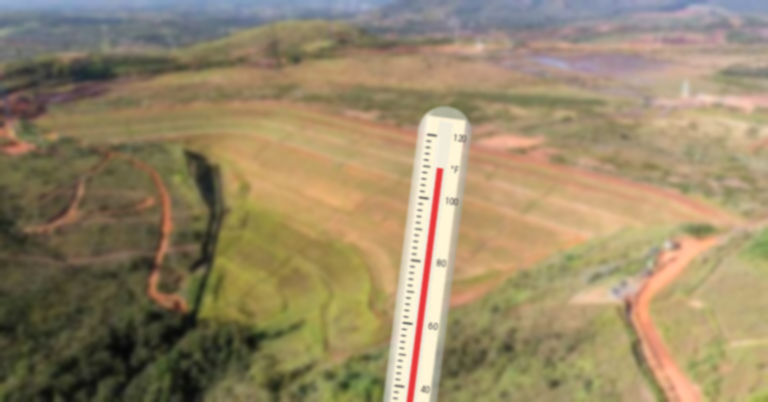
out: 110,°F
